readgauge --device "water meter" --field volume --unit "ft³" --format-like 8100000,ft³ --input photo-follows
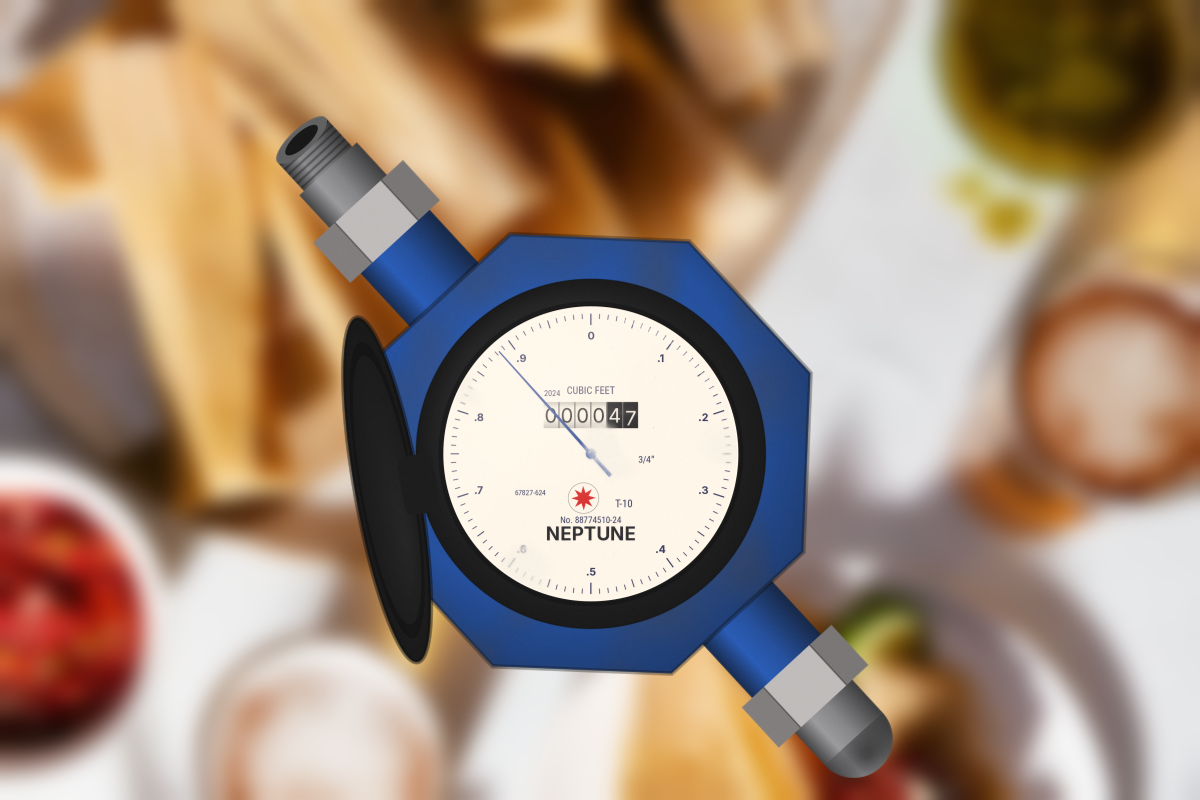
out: 46.88,ft³
